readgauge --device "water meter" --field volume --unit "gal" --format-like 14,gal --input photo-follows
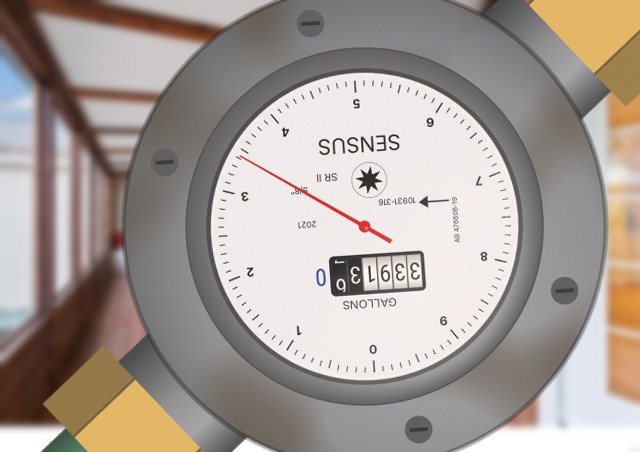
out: 3391363.4,gal
